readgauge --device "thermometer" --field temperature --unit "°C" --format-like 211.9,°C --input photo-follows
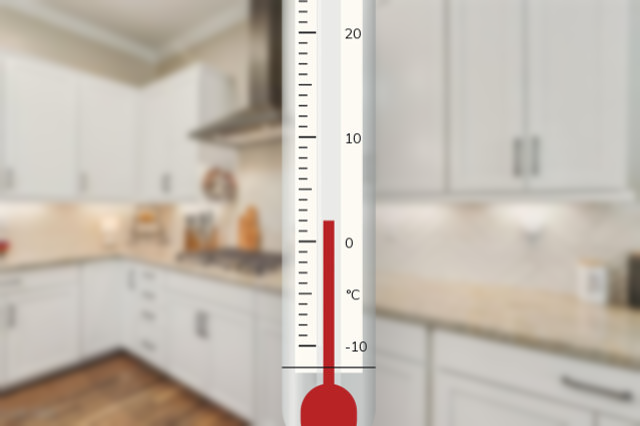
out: 2,°C
